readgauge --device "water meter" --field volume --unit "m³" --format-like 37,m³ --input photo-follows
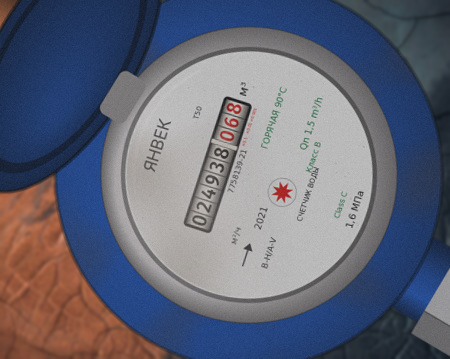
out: 24938.068,m³
